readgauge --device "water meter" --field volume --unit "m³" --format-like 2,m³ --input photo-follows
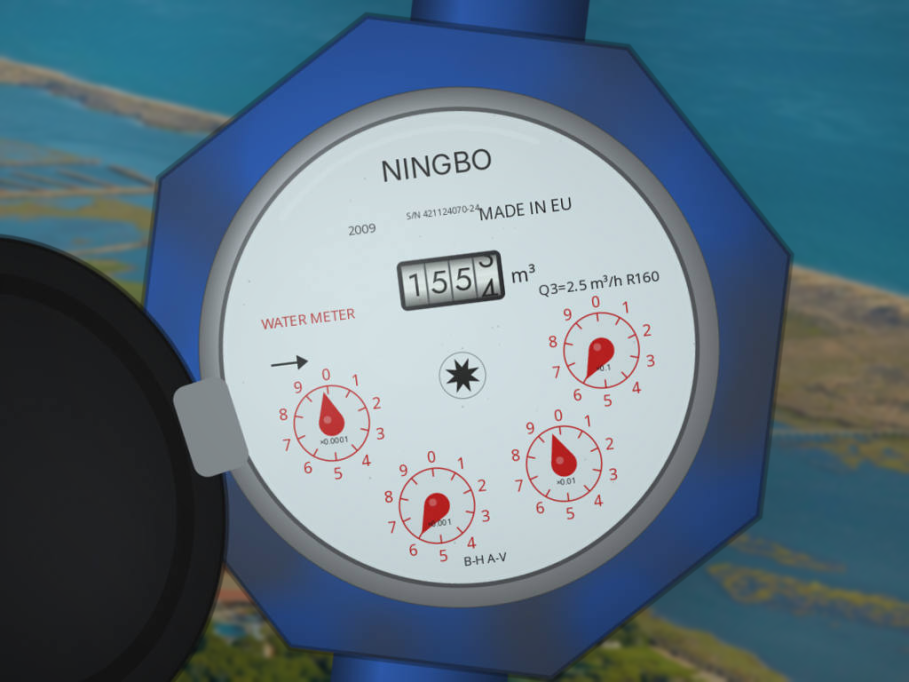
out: 1553.5959,m³
